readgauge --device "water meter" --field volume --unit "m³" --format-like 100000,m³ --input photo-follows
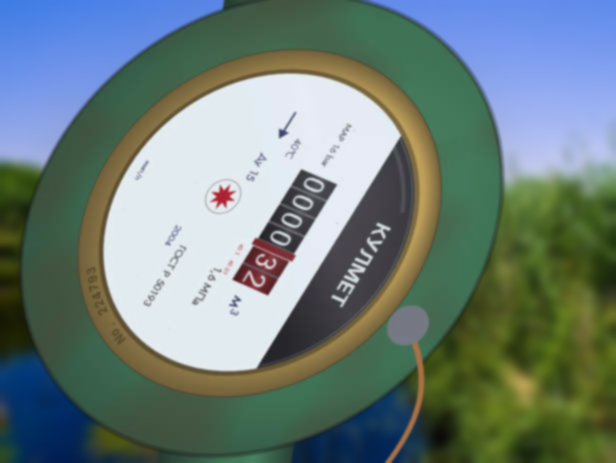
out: 0.32,m³
